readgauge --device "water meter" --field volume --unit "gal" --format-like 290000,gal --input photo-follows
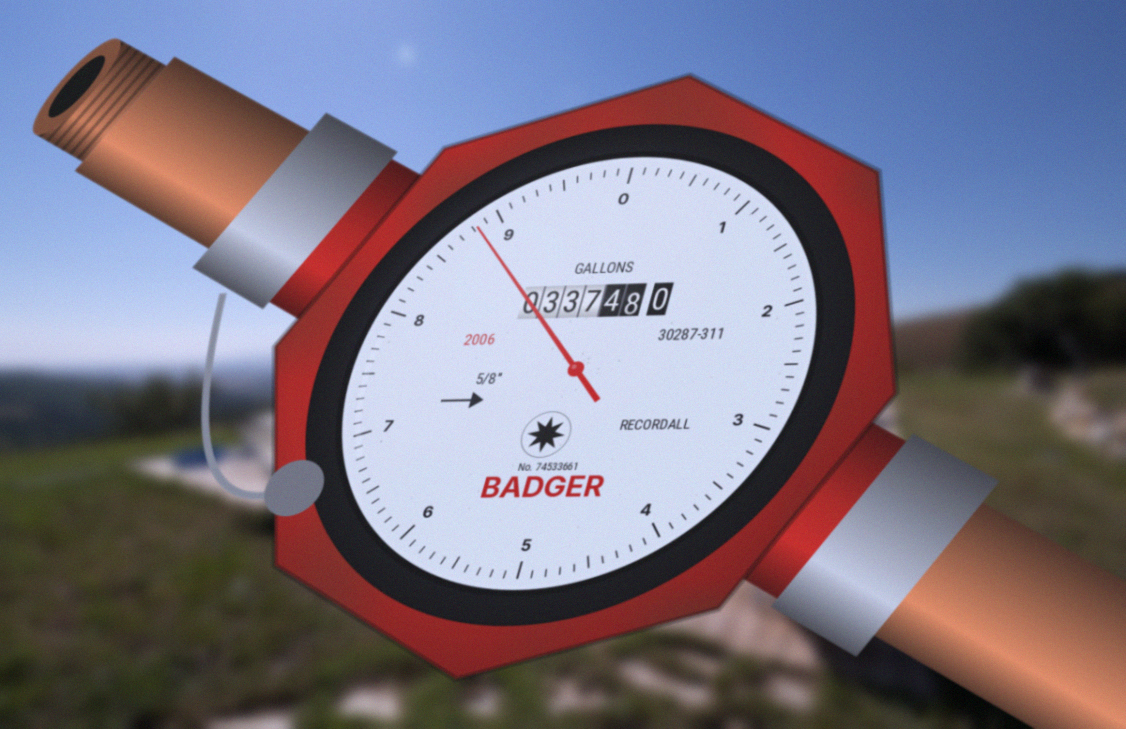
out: 337478.8,gal
